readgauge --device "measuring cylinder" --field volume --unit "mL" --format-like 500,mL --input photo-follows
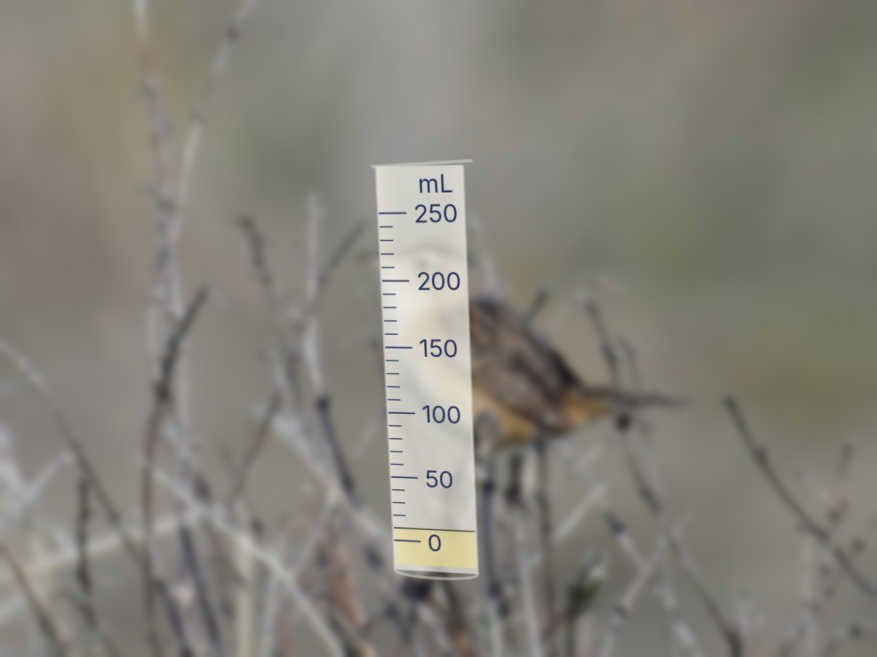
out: 10,mL
